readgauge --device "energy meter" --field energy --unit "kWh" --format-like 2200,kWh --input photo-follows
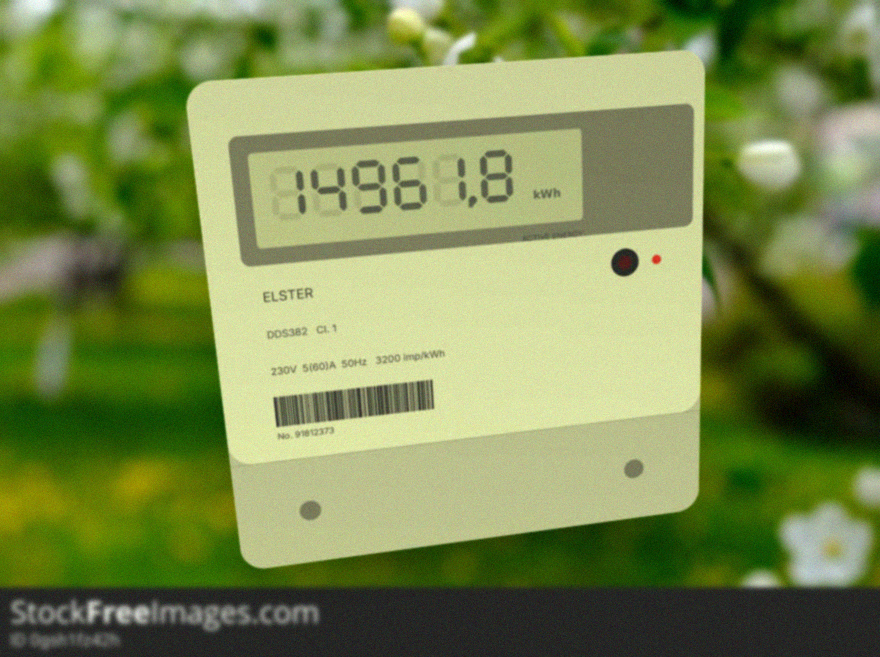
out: 14961.8,kWh
